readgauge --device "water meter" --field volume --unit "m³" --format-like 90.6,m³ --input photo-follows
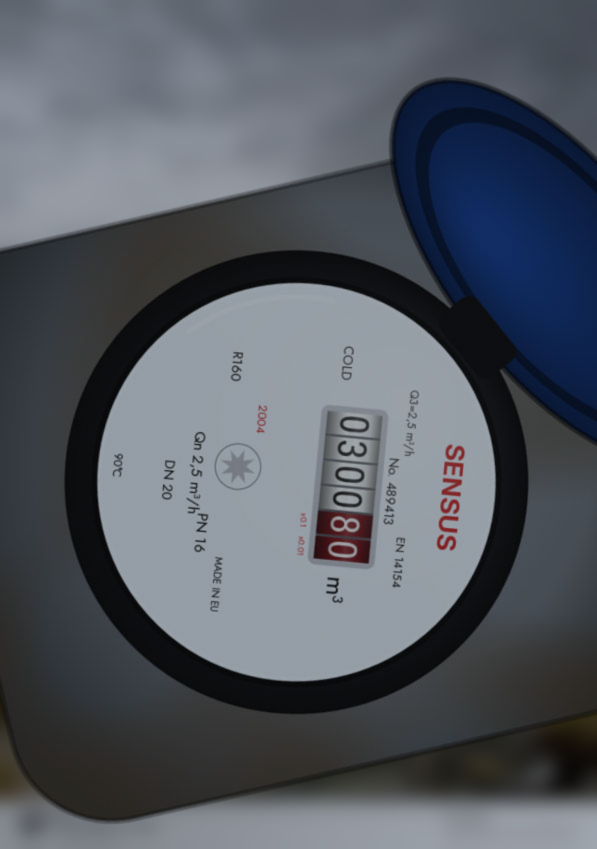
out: 300.80,m³
